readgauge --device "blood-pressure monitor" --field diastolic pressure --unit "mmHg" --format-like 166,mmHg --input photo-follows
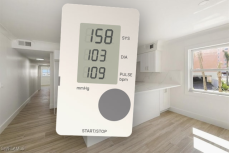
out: 103,mmHg
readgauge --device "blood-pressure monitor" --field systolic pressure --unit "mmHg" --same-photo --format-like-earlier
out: 158,mmHg
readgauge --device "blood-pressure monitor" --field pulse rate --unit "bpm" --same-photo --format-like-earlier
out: 109,bpm
